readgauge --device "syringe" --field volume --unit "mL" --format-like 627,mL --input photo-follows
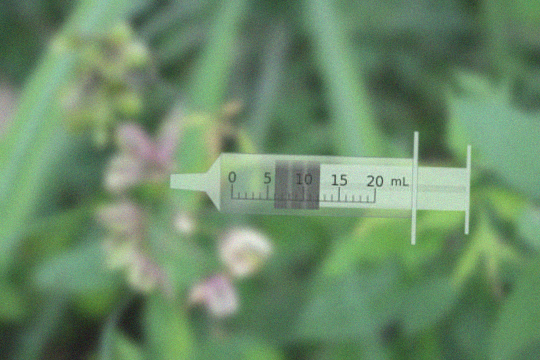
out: 6,mL
